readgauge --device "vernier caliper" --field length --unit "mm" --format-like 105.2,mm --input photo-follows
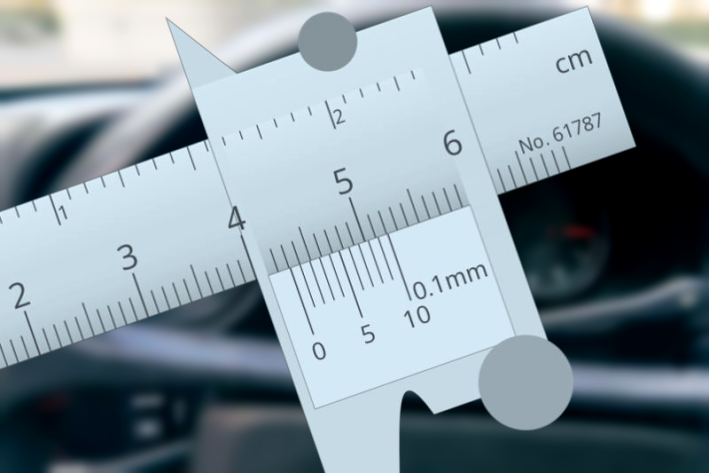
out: 43.1,mm
